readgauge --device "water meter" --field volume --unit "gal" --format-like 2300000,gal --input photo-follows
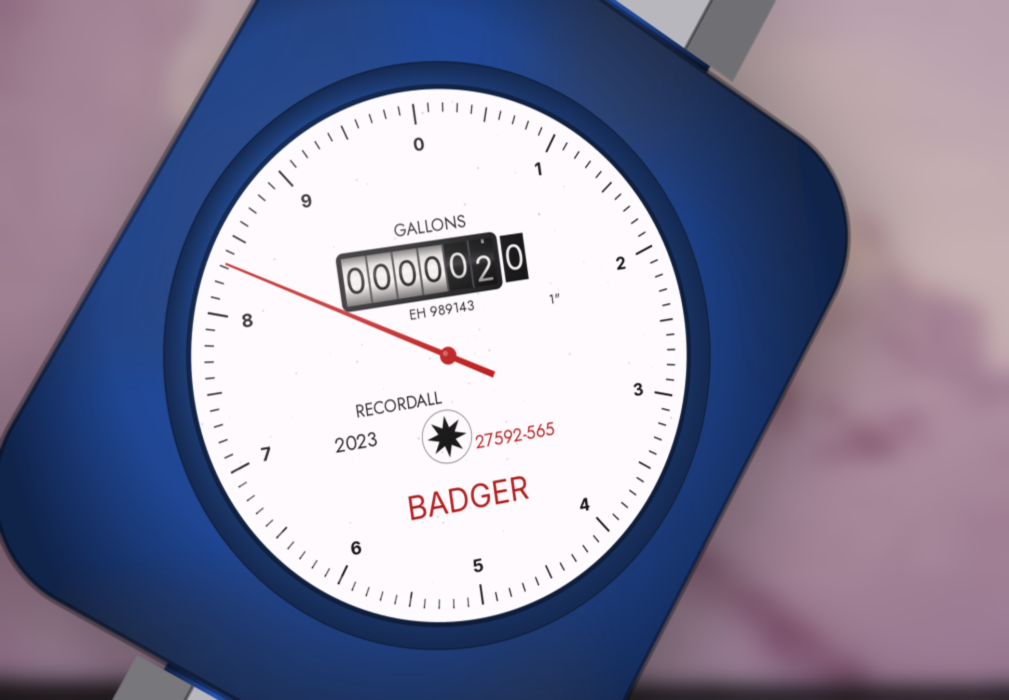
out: 18.3,gal
